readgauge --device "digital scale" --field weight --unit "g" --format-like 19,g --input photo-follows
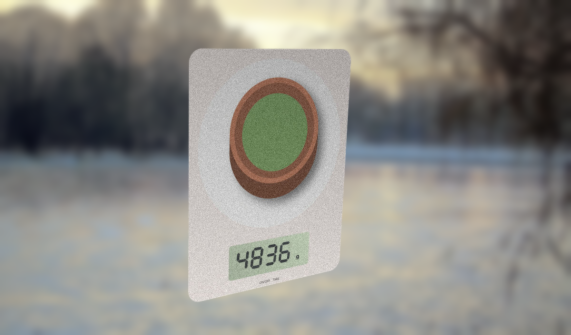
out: 4836,g
